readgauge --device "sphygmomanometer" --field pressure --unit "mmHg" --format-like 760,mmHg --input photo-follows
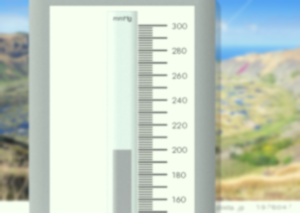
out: 200,mmHg
